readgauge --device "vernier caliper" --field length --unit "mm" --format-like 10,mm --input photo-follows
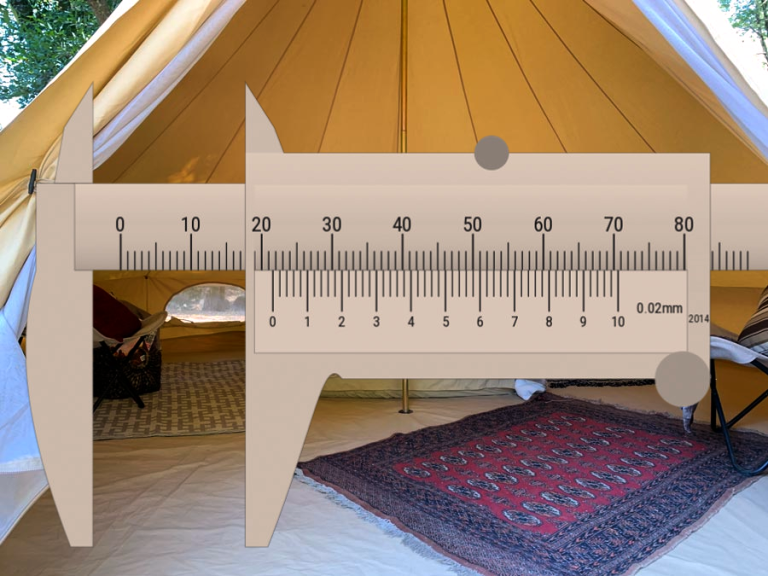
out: 21.6,mm
